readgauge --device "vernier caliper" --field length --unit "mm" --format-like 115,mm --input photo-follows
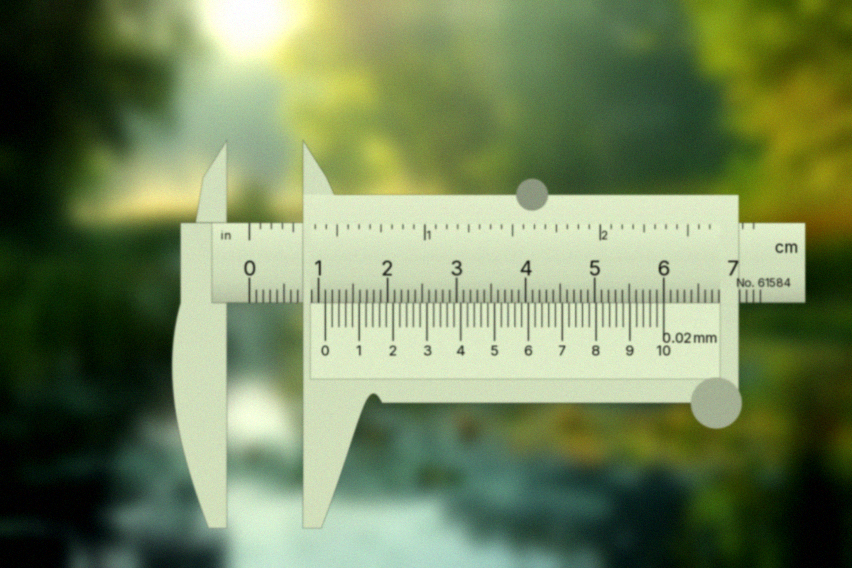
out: 11.0,mm
